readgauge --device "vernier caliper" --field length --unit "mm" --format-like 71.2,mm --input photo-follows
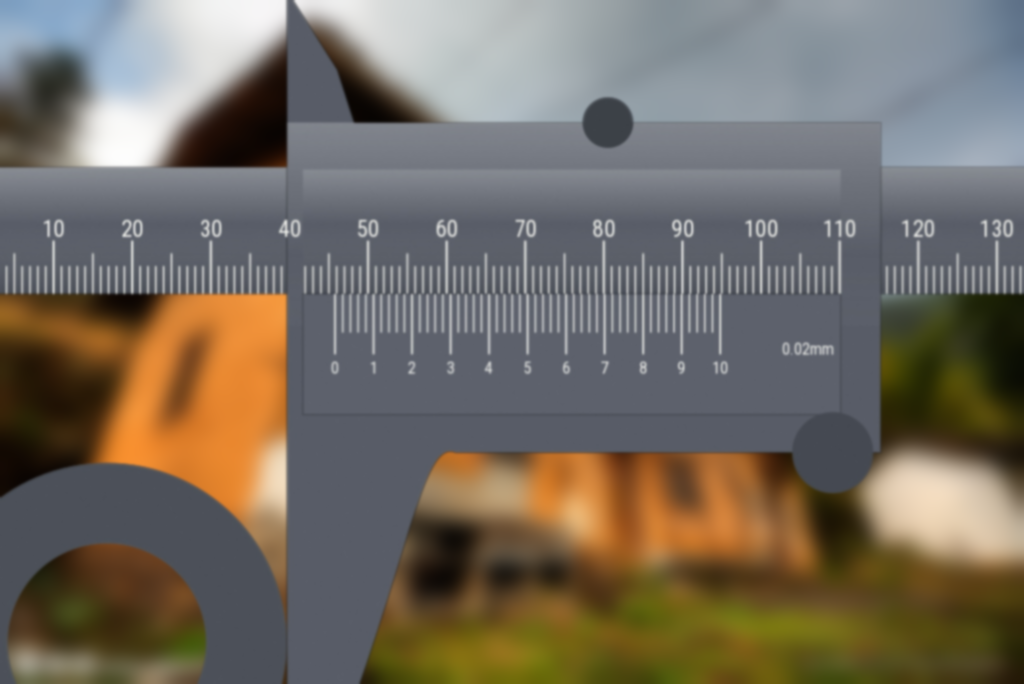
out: 45.8,mm
